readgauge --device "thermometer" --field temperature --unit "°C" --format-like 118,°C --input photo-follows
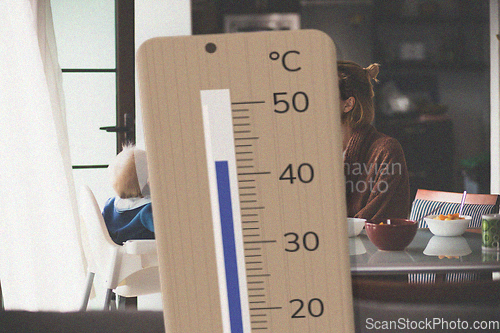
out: 42,°C
